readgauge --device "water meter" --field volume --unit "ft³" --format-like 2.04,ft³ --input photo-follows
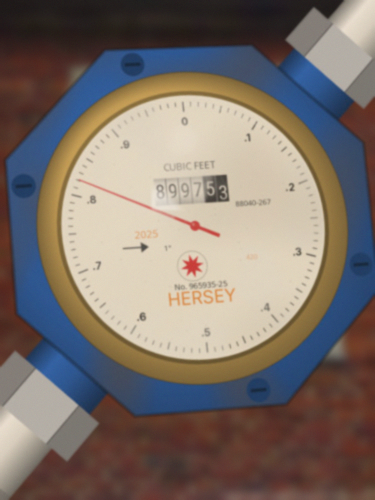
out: 899752.82,ft³
